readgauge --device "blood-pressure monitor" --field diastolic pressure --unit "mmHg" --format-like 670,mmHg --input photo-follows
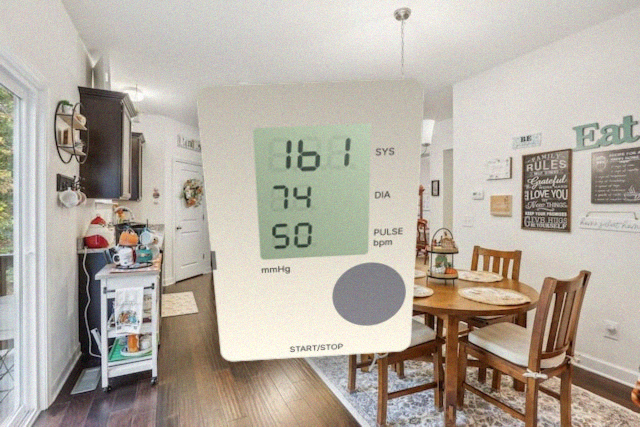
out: 74,mmHg
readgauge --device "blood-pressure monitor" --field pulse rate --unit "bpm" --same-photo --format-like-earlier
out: 50,bpm
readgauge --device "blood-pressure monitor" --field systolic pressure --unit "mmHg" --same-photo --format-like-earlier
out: 161,mmHg
